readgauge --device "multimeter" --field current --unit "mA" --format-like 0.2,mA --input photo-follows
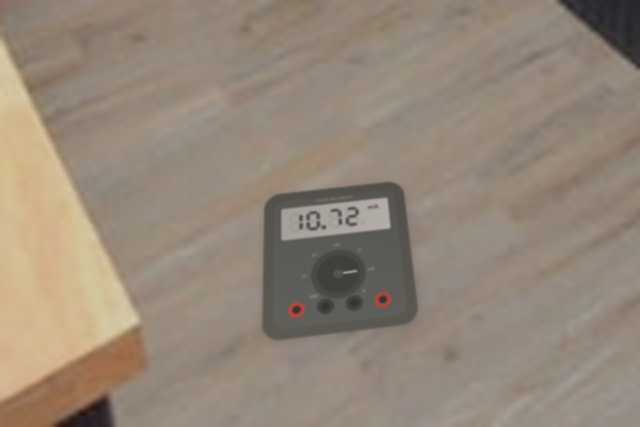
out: 10.72,mA
